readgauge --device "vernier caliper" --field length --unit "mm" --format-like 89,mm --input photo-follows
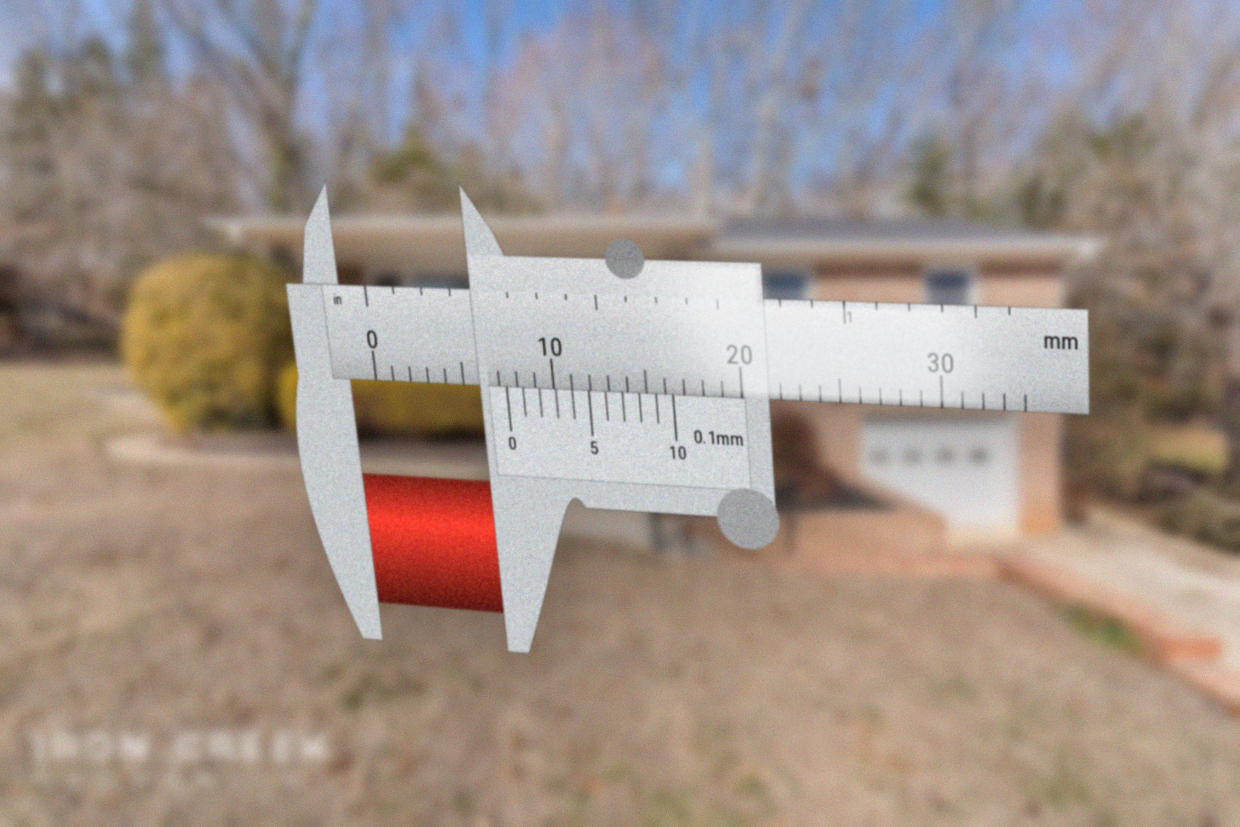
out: 7.4,mm
